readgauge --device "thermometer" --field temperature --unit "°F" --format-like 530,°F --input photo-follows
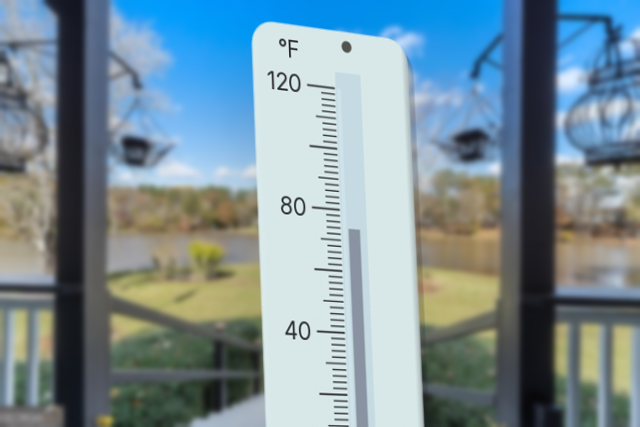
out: 74,°F
